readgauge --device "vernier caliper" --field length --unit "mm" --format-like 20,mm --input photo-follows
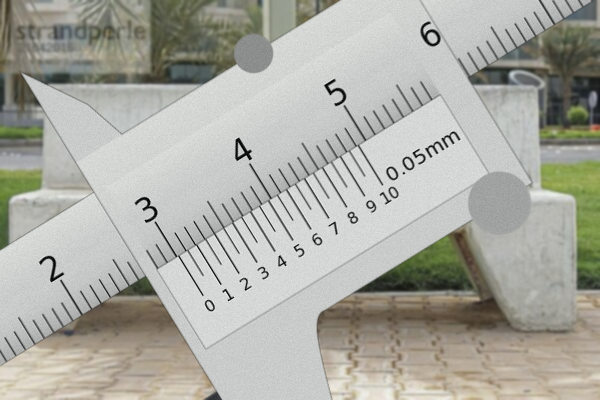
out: 30.2,mm
